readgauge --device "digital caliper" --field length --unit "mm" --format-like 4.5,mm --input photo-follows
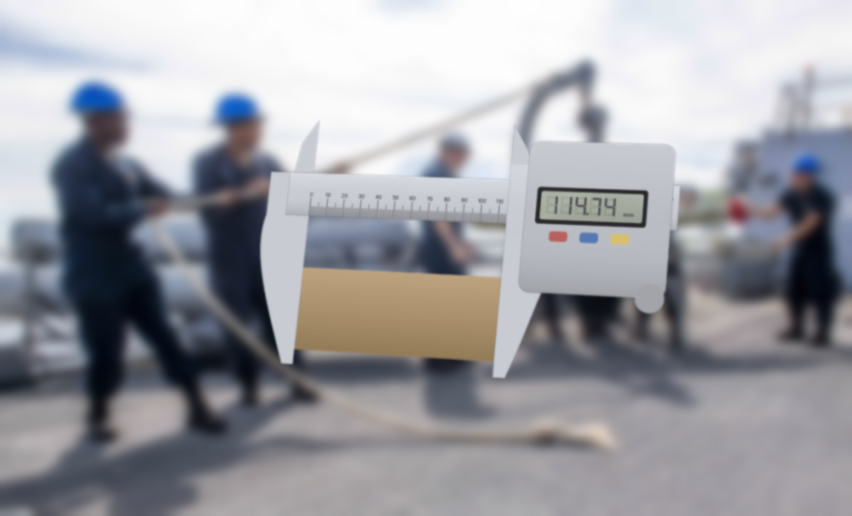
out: 114.74,mm
